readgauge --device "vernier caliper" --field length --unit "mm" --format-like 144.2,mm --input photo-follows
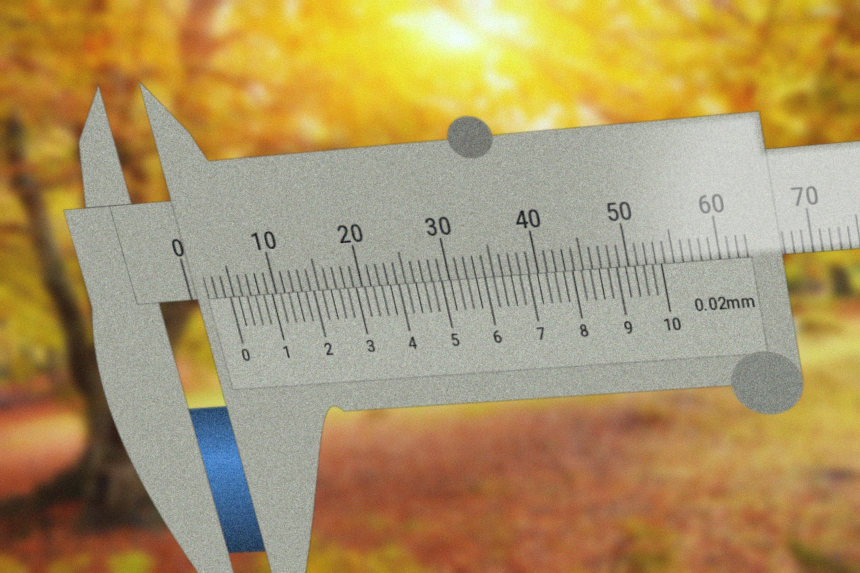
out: 4.6,mm
